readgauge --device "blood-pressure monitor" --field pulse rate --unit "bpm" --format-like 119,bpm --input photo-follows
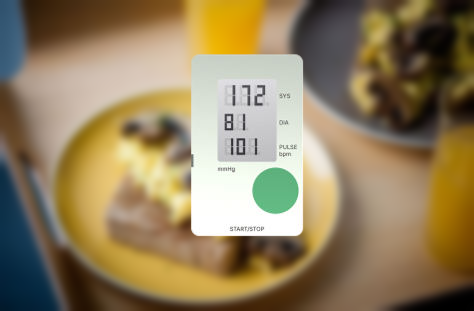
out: 101,bpm
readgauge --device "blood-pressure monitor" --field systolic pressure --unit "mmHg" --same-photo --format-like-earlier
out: 172,mmHg
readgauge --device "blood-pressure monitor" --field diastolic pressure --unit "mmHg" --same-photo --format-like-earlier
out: 81,mmHg
